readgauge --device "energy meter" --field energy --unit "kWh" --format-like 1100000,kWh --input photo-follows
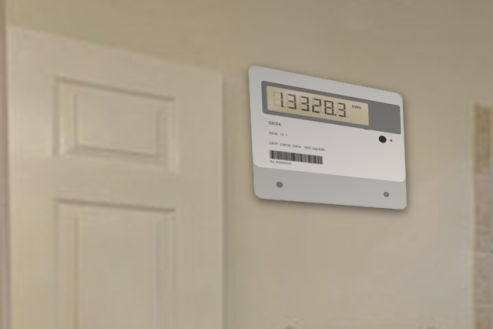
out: 13328.3,kWh
